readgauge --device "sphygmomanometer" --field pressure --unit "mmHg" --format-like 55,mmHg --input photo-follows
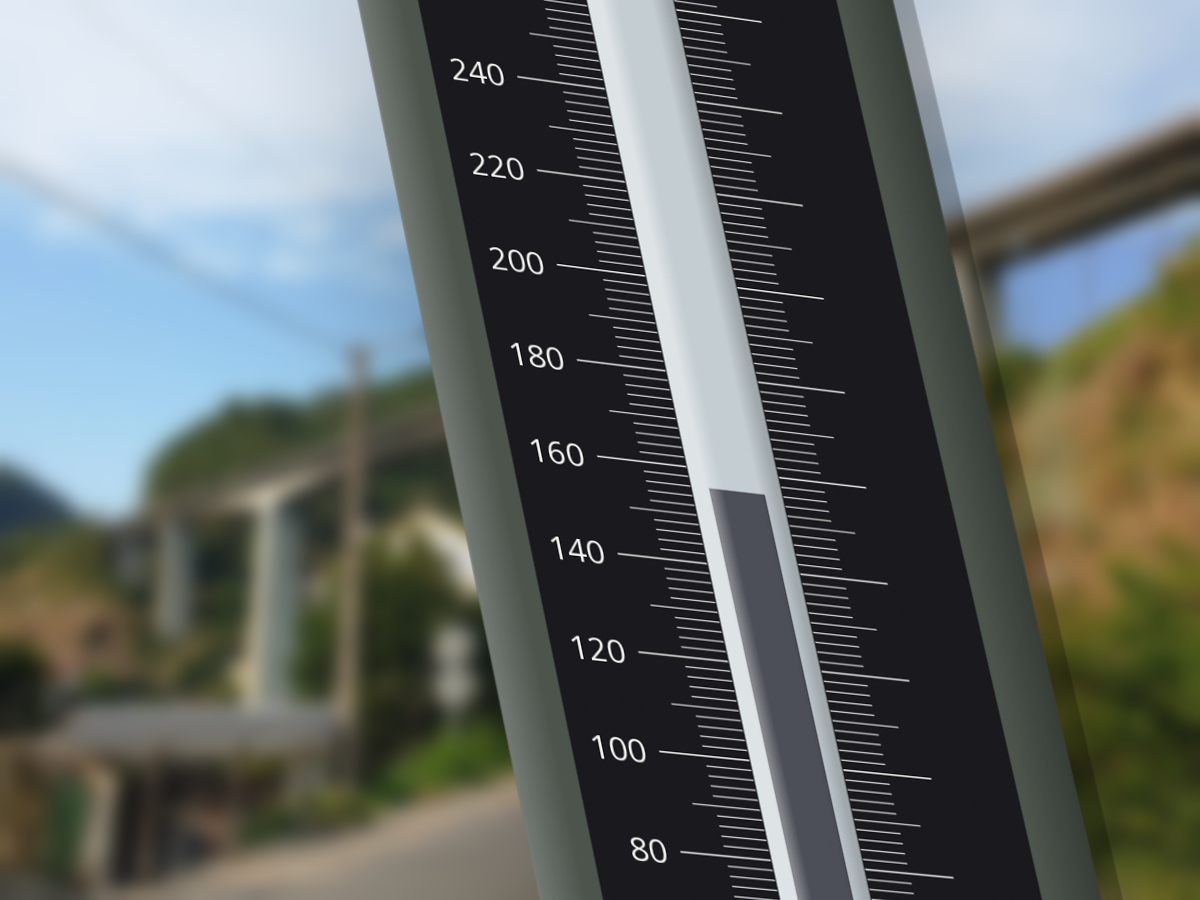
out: 156,mmHg
